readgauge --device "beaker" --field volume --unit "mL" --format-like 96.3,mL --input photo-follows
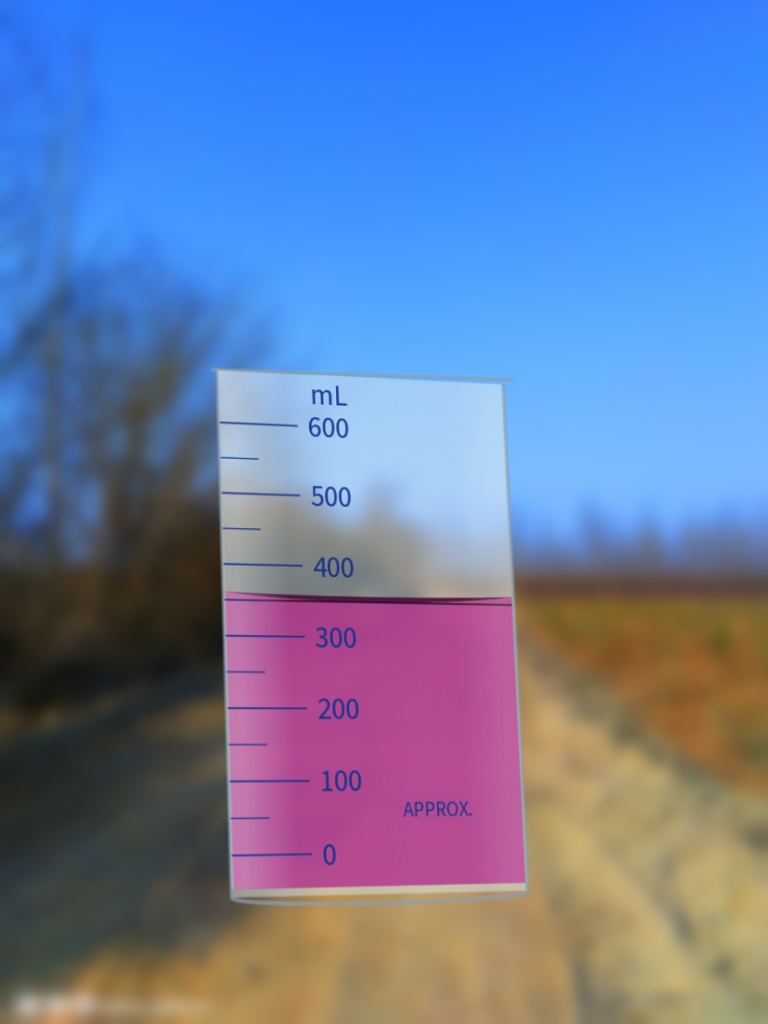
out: 350,mL
